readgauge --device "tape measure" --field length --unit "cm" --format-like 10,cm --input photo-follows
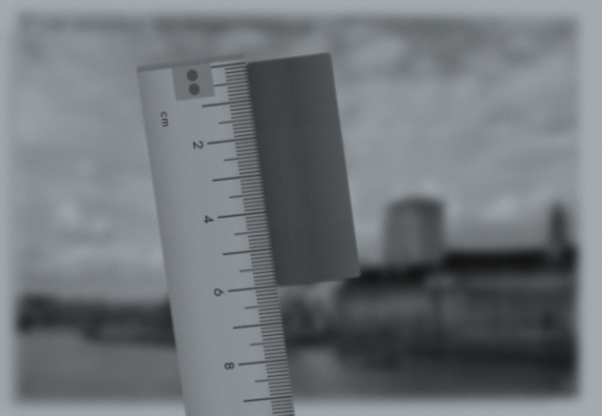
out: 6,cm
